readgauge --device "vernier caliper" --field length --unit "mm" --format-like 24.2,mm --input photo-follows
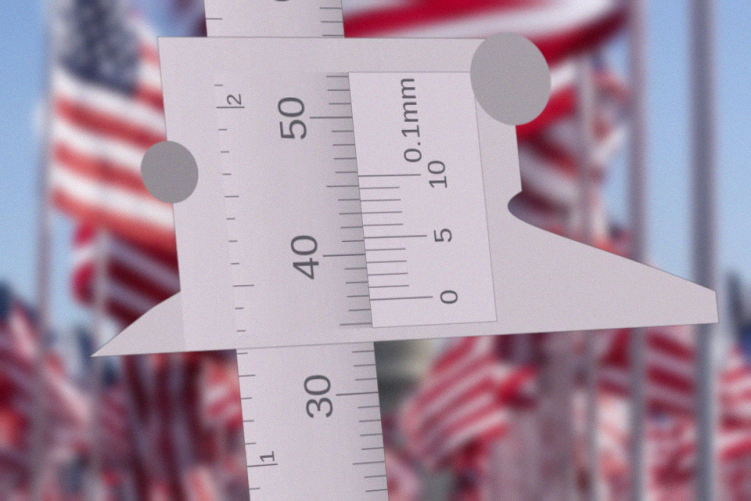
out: 36.7,mm
